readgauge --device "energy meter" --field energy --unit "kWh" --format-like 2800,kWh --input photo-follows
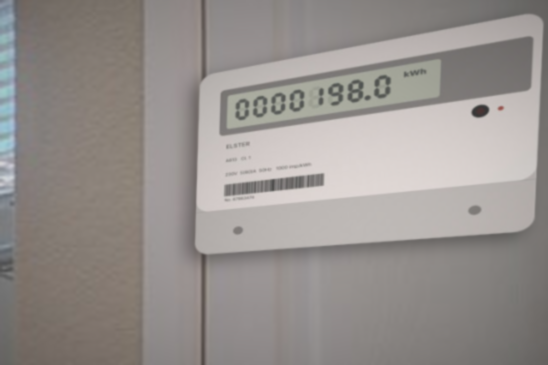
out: 198.0,kWh
